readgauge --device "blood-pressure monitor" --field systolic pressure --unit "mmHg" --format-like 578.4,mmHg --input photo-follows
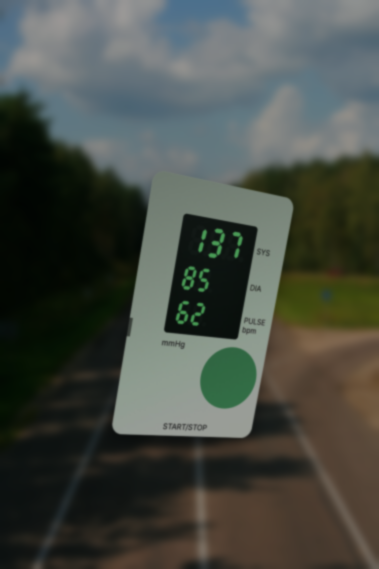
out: 137,mmHg
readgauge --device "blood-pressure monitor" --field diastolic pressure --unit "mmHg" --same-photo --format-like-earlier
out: 85,mmHg
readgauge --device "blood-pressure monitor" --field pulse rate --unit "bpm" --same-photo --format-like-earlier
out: 62,bpm
